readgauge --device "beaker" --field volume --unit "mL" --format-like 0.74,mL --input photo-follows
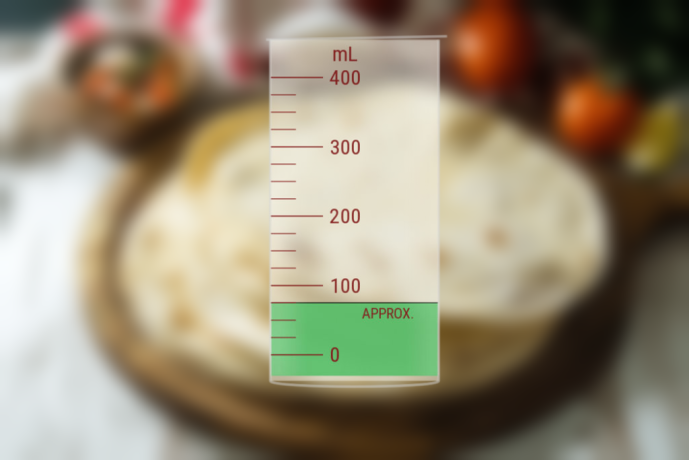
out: 75,mL
